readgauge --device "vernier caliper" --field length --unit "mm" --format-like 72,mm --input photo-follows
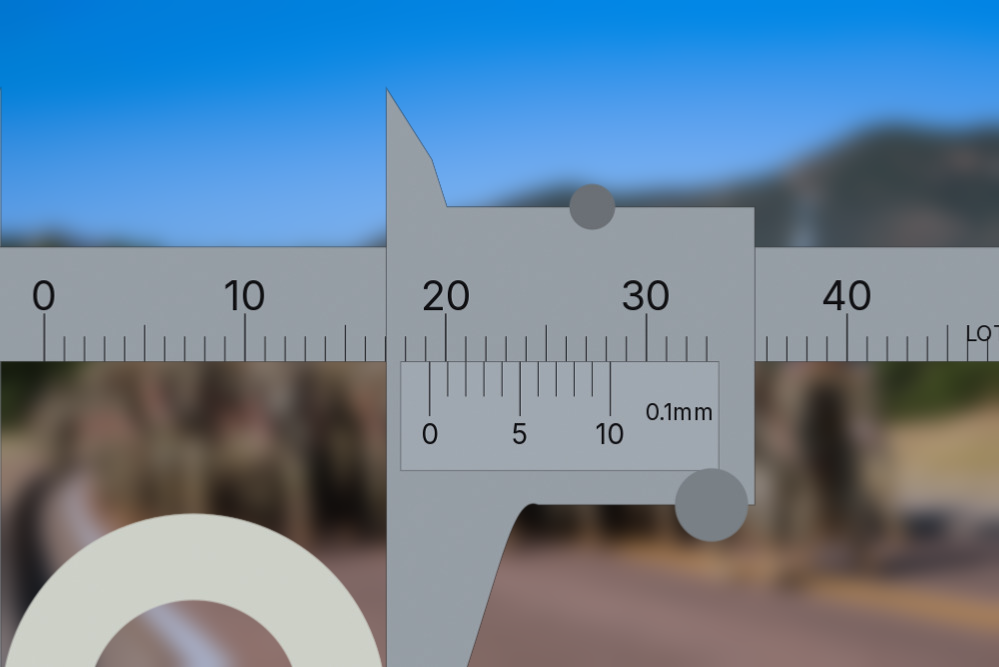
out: 19.2,mm
